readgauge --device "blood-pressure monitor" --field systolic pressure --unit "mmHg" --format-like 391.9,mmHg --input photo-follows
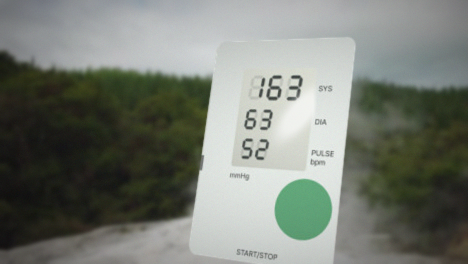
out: 163,mmHg
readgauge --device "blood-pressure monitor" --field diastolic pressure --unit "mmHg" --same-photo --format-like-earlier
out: 63,mmHg
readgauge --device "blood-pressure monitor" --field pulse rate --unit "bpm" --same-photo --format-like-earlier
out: 52,bpm
